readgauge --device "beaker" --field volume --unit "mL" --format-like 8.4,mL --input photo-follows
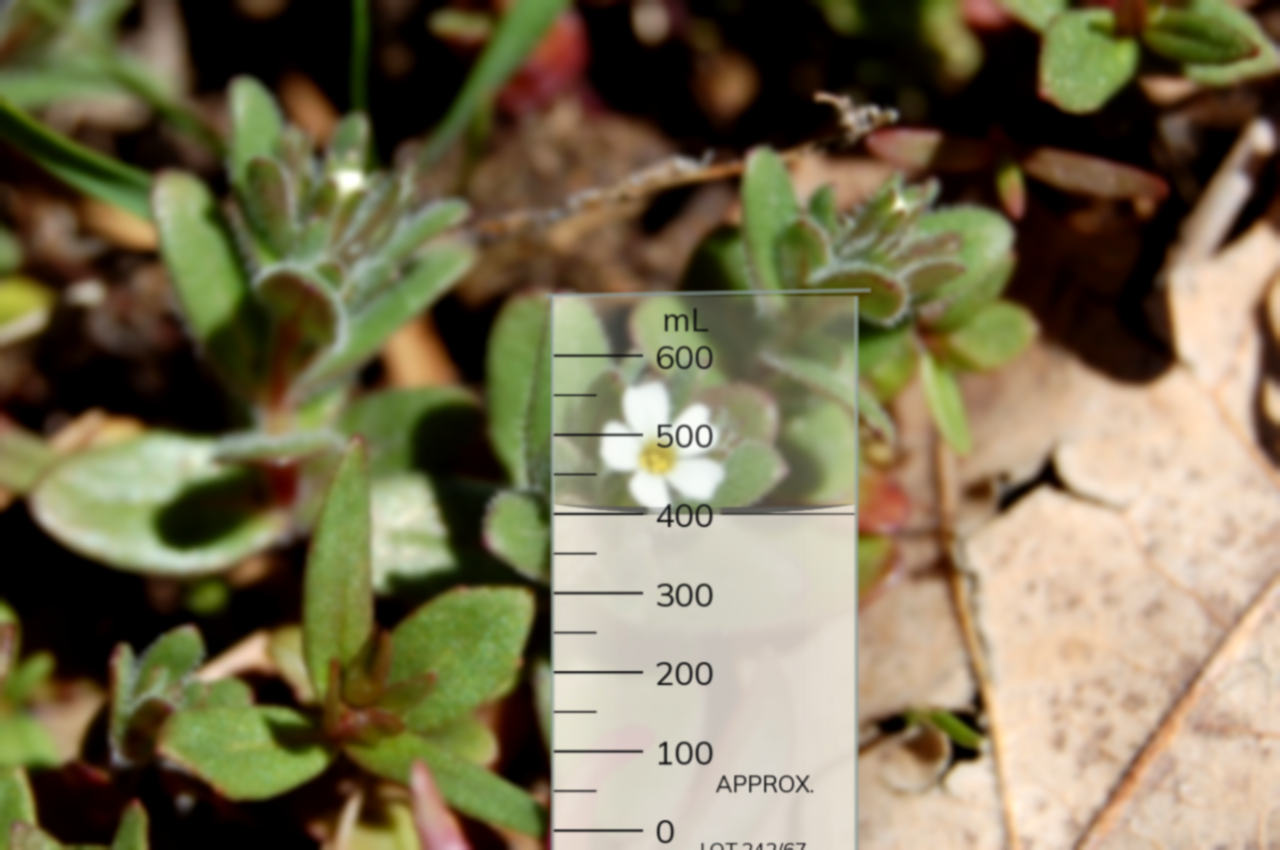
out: 400,mL
